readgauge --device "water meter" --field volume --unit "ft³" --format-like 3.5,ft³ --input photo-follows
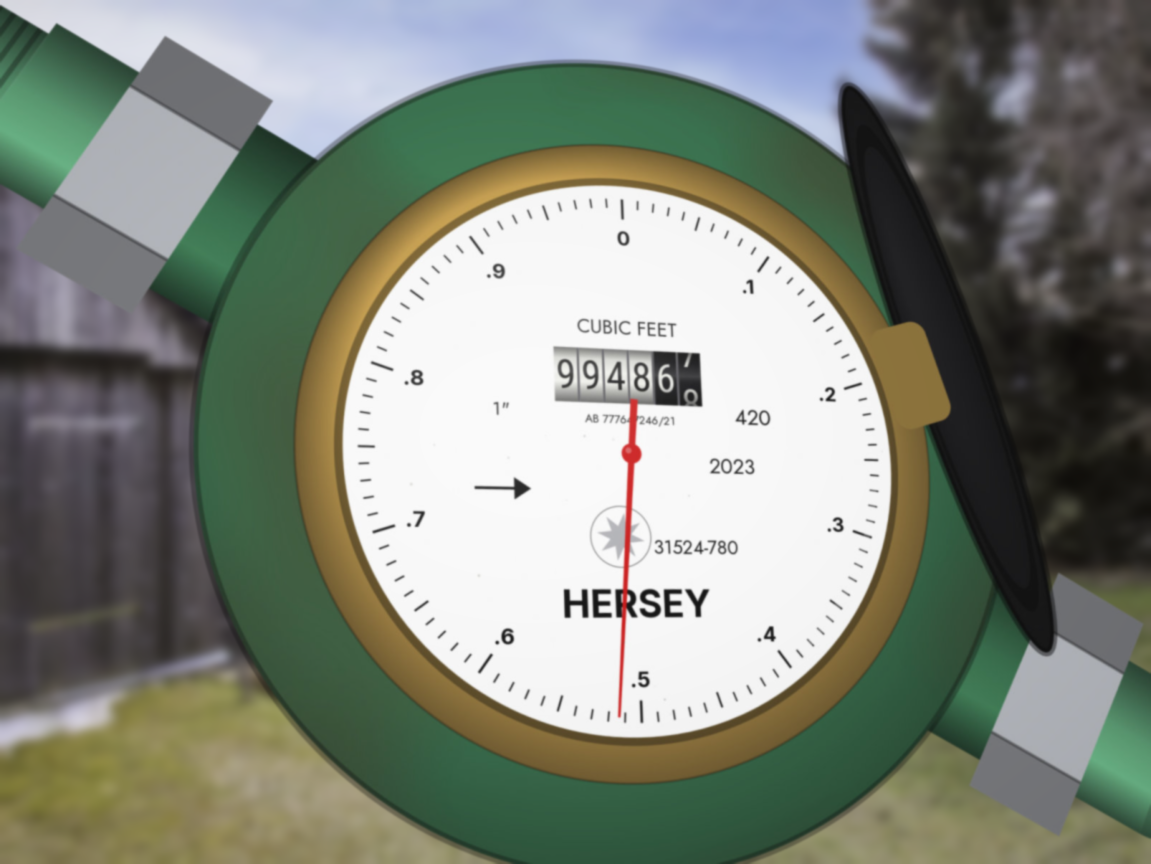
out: 994867.51,ft³
